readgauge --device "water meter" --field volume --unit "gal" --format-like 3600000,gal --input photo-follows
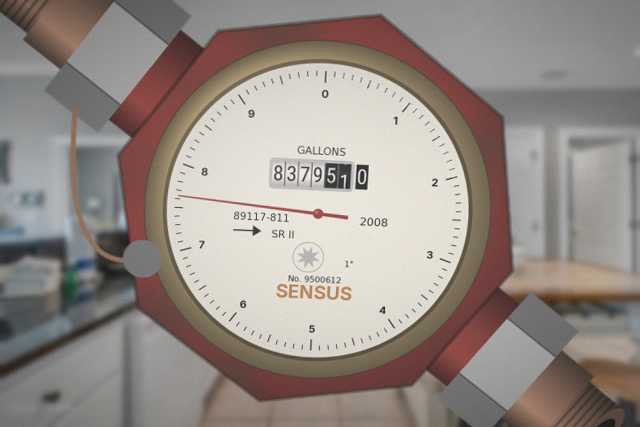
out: 8379507.6,gal
